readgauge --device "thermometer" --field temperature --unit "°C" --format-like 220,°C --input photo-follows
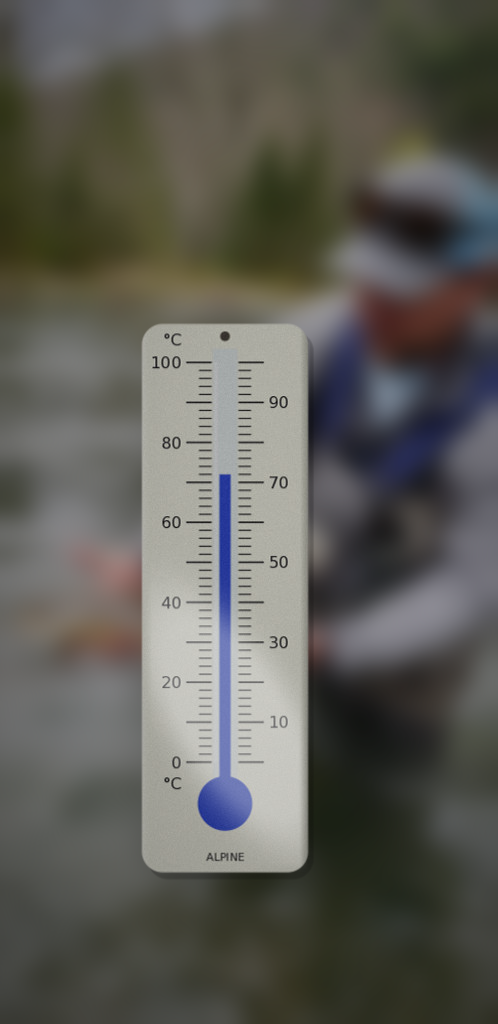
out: 72,°C
